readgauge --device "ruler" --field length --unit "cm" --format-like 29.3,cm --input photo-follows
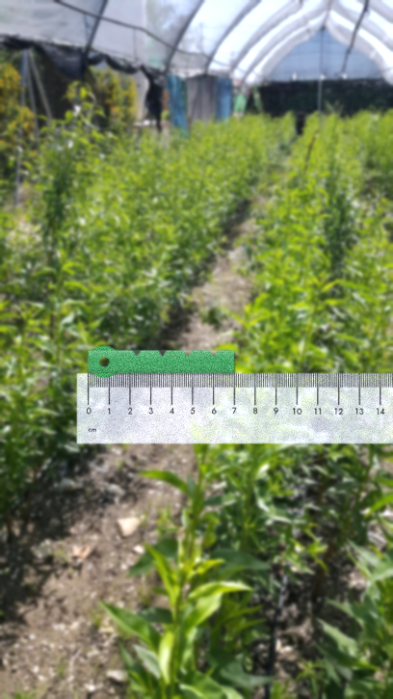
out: 7,cm
